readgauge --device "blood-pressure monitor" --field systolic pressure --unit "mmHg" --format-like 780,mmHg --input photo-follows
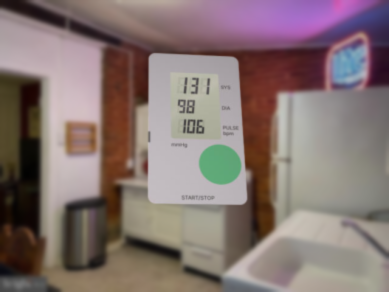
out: 131,mmHg
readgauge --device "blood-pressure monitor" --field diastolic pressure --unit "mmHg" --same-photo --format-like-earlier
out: 98,mmHg
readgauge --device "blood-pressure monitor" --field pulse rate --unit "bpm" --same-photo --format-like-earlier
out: 106,bpm
